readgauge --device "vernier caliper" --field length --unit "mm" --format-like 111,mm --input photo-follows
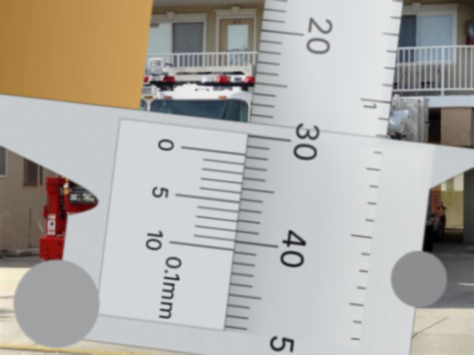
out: 31.8,mm
